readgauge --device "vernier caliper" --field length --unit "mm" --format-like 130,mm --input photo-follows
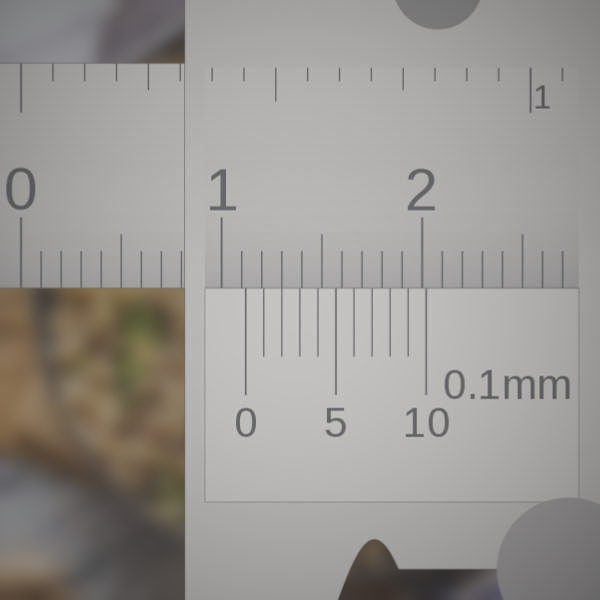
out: 11.2,mm
